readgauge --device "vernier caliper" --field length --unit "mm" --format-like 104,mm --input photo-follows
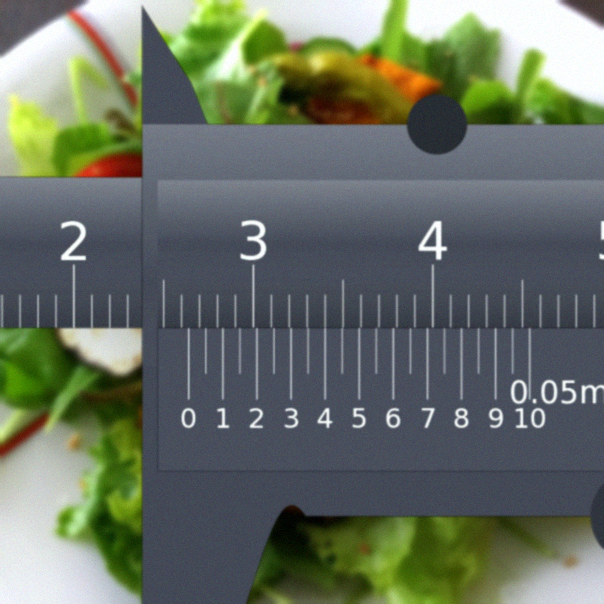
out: 26.4,mm
